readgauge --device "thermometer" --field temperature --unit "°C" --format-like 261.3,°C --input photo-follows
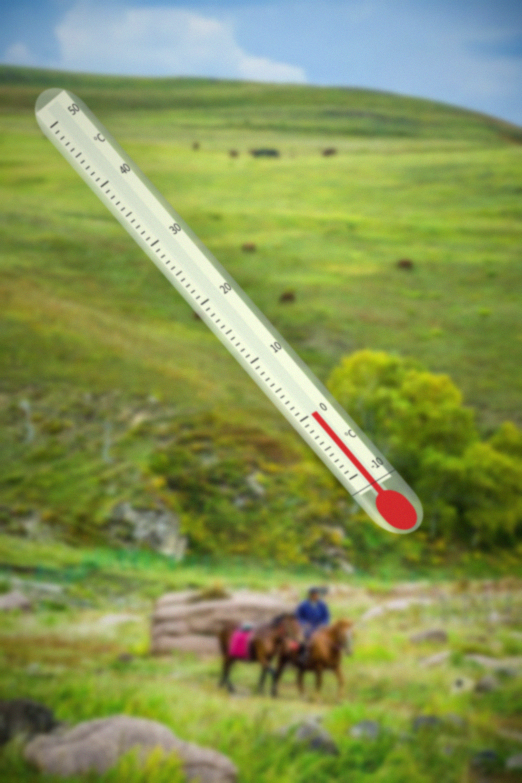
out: 0,°C
